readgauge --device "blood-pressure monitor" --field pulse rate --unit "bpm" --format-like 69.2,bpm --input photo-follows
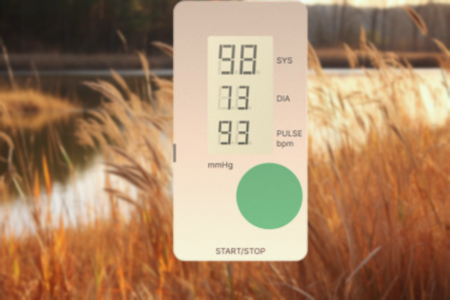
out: 93,bpm
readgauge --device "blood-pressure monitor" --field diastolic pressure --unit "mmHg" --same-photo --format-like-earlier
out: 73,mmHg
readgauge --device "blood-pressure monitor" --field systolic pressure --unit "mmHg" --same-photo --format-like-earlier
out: 98,mmHg
